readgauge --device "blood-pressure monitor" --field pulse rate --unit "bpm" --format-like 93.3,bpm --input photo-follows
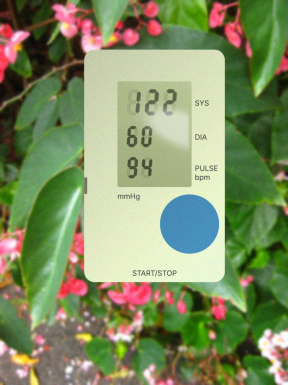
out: 94,bpm
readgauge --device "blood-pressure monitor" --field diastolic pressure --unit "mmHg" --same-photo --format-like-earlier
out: 60,mmHg
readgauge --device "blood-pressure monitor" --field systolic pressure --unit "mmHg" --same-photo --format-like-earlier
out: 122,mmHg
